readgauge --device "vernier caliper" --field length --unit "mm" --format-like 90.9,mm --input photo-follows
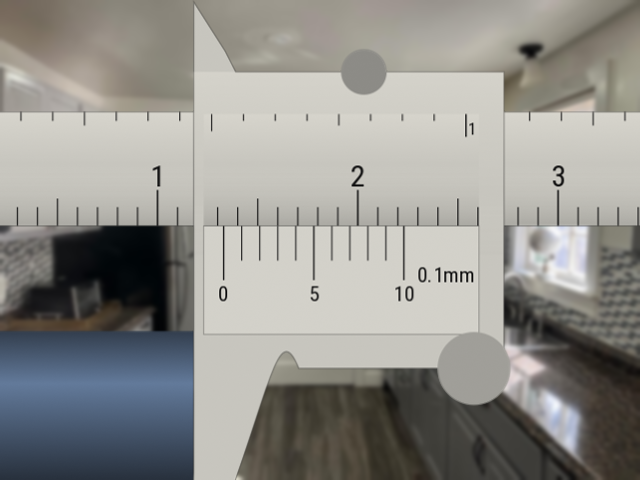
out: 13.3,mm
